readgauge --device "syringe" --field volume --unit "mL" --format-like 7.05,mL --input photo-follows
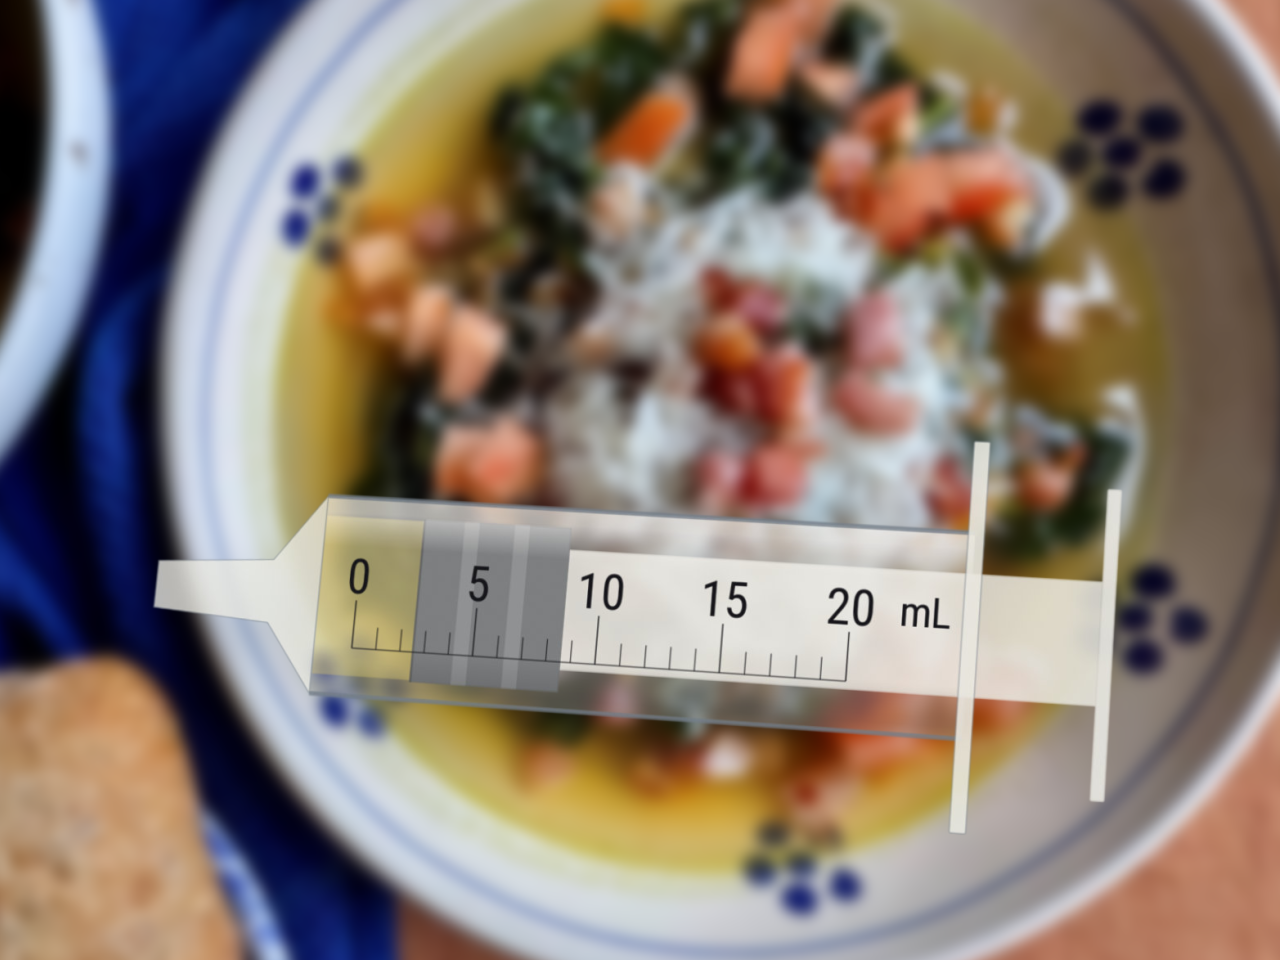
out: 2.5,mL
